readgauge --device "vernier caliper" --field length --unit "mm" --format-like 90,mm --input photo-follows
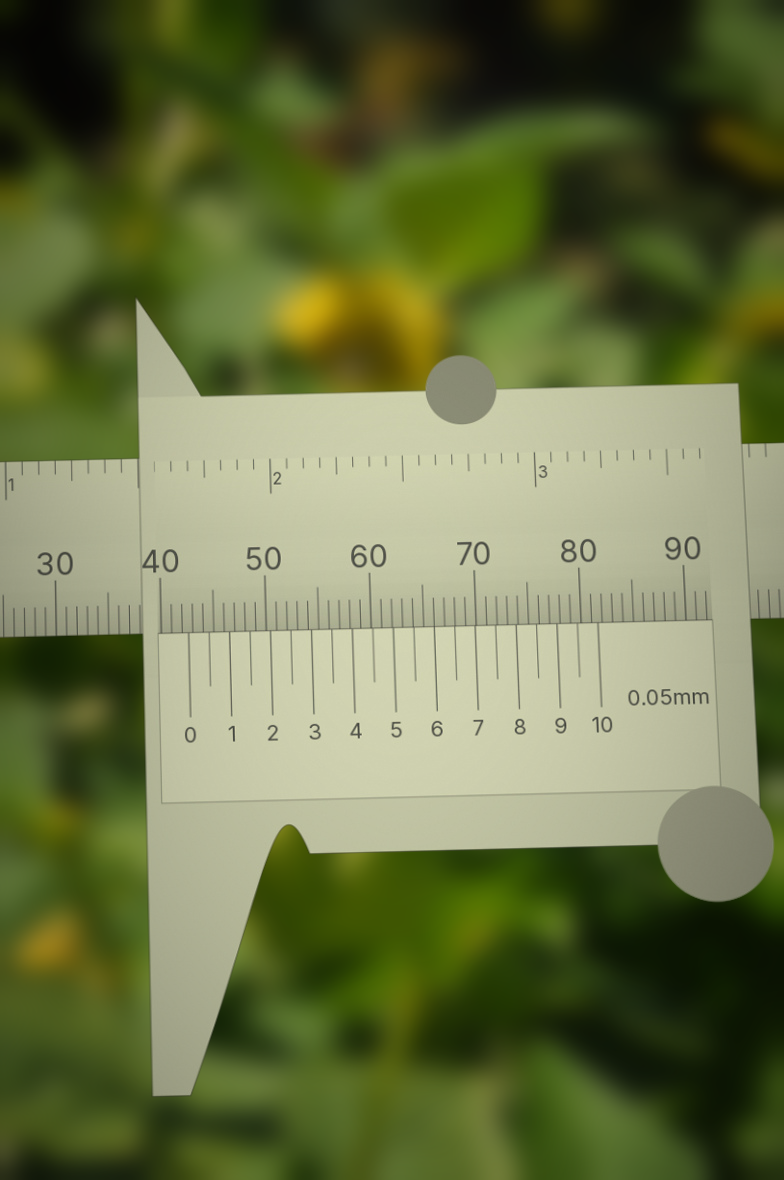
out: 42.6,mm
